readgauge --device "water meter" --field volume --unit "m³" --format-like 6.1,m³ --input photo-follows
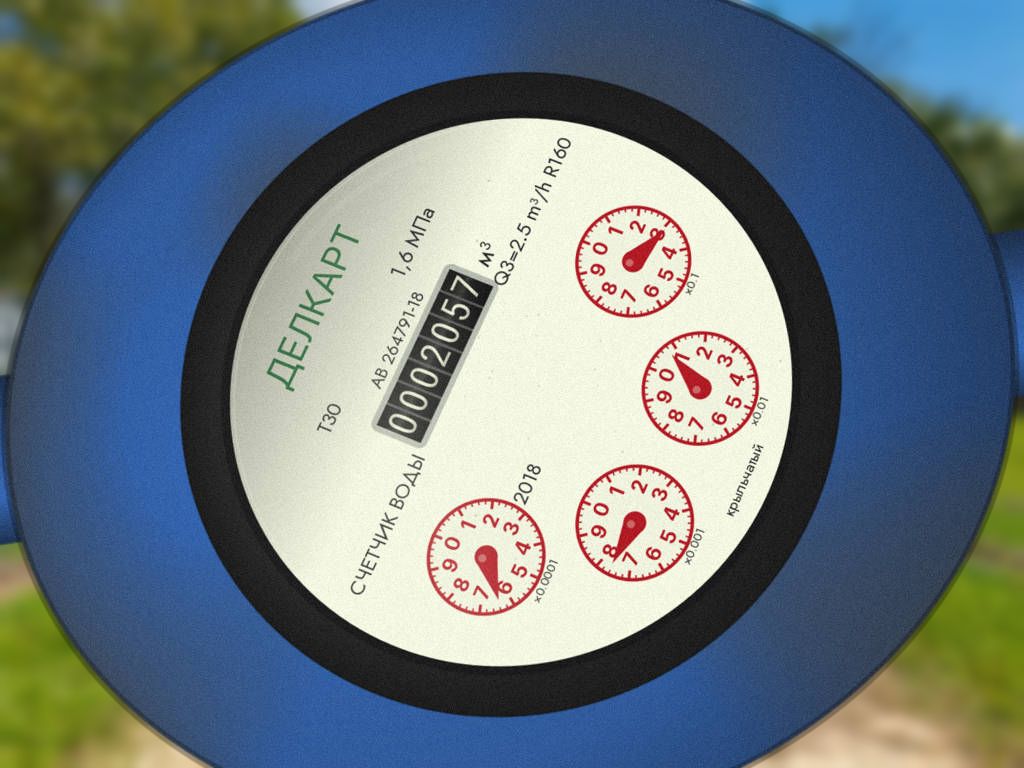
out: 2057.3076,m³
